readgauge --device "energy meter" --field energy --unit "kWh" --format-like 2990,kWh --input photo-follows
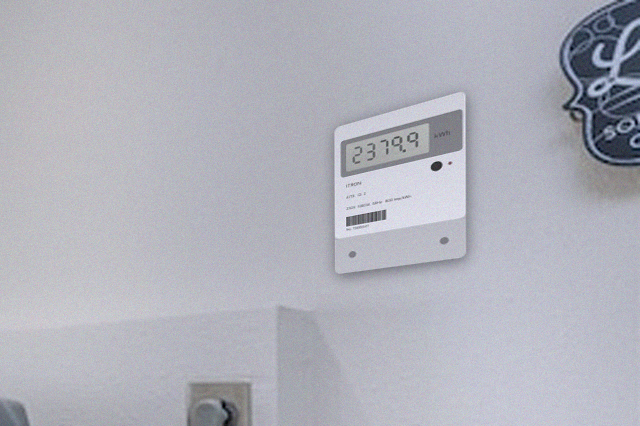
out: 2379.9,kWh
